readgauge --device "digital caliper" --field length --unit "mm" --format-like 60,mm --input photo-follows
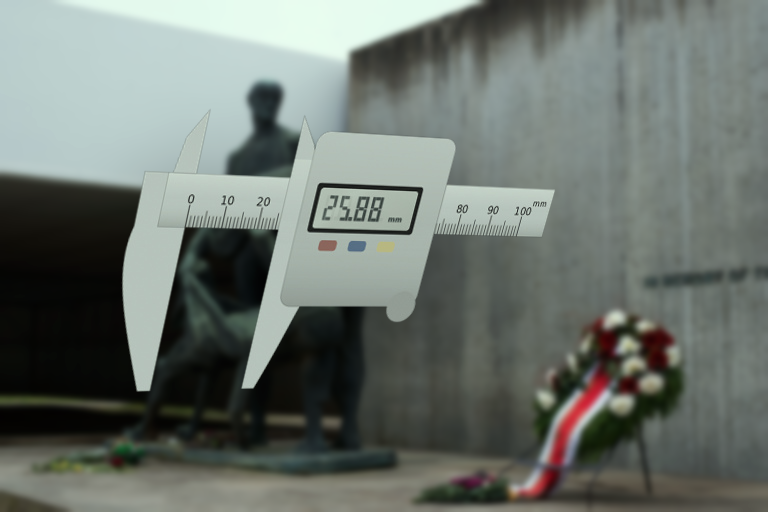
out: 25.88,mm
